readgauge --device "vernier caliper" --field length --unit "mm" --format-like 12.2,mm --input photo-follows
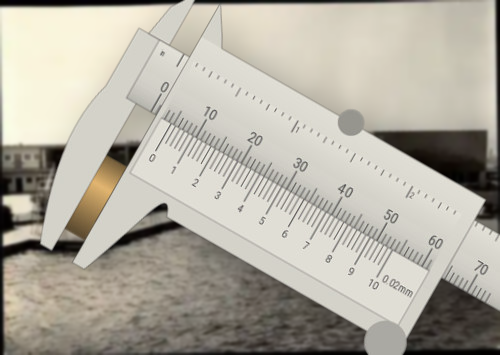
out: 4.5,mm
